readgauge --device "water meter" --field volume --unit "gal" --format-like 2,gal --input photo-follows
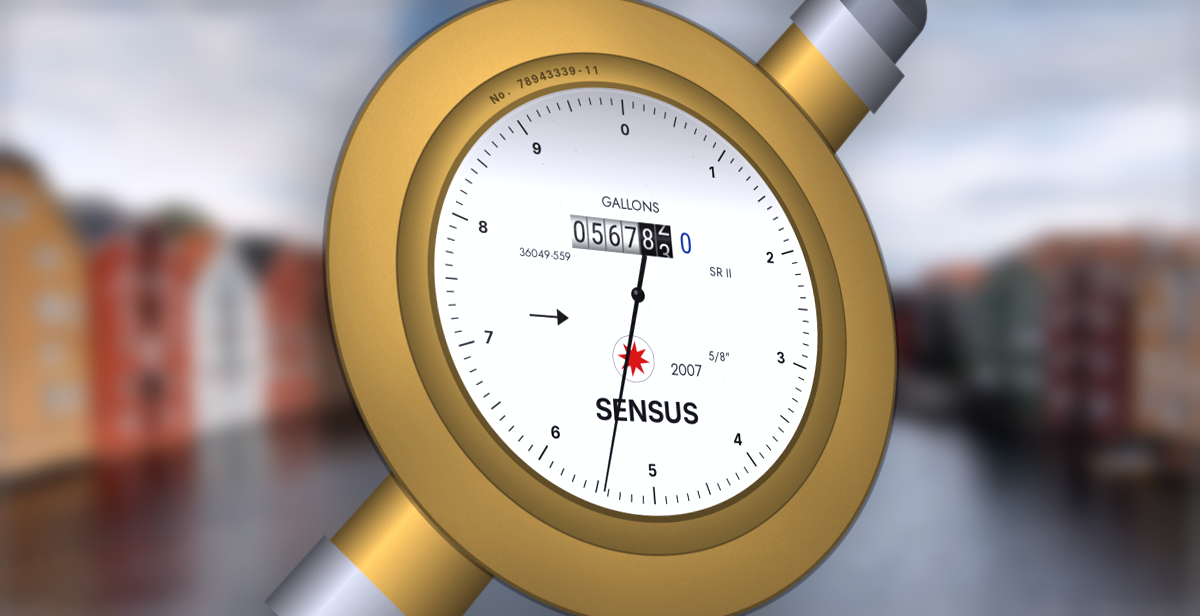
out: 567825.4,gal
